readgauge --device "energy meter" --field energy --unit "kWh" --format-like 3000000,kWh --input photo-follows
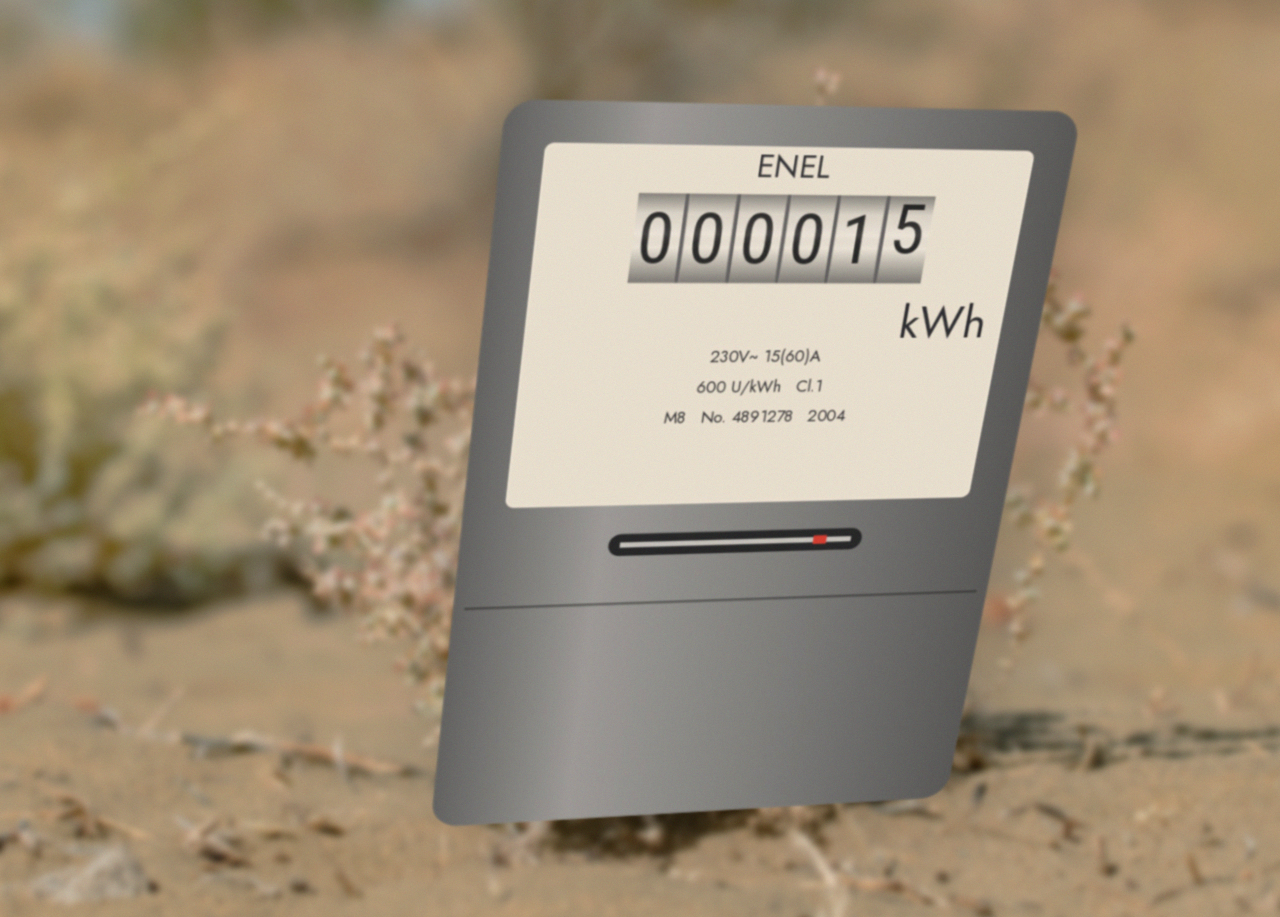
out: 15,kWh
